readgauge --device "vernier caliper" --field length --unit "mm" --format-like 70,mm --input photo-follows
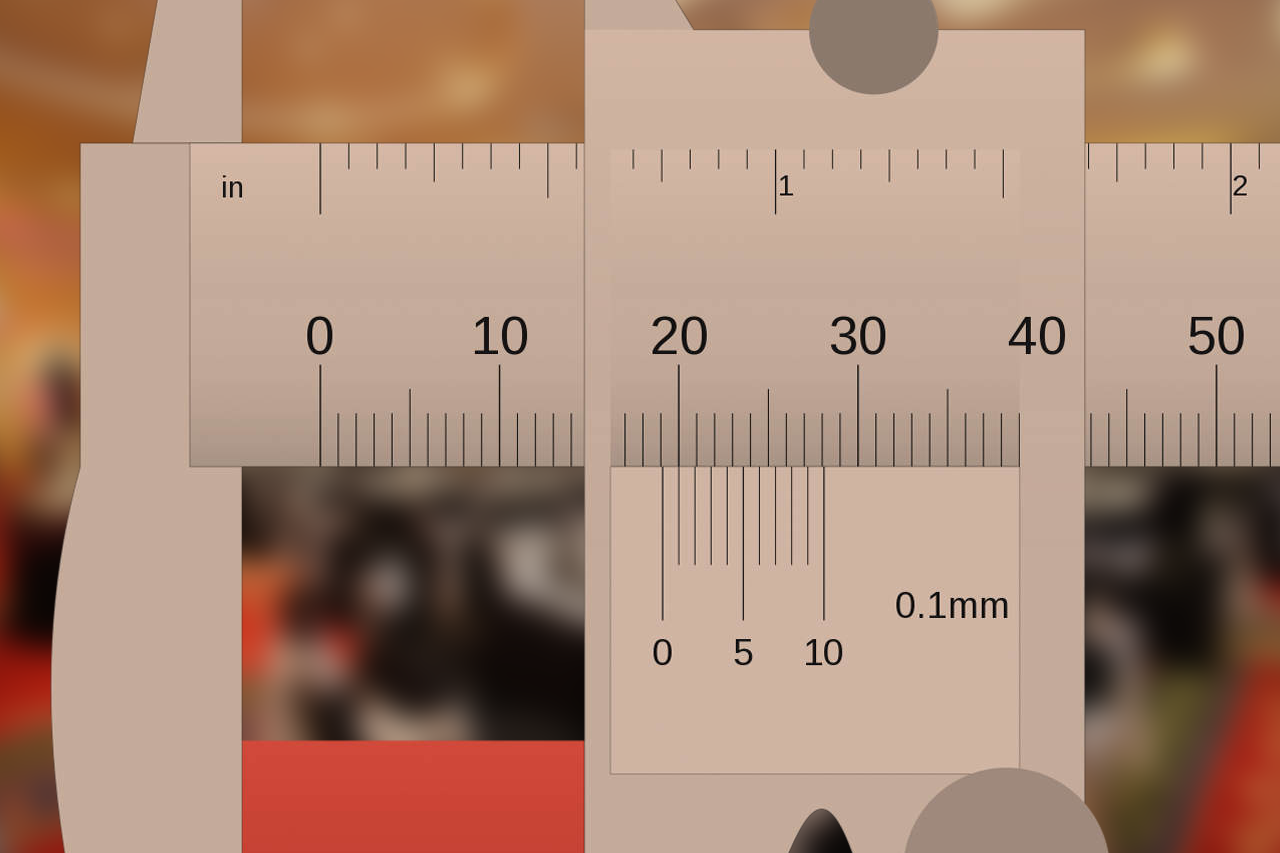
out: 19.1,mm
